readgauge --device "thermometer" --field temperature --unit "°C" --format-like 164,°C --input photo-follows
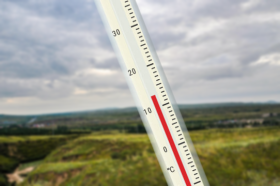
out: 13,°C
